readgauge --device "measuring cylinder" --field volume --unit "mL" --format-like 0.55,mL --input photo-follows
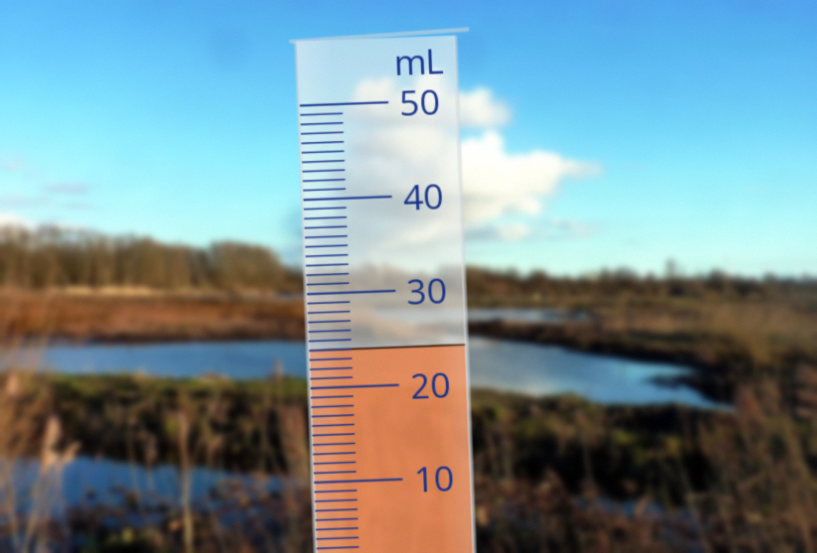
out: 24,mL
